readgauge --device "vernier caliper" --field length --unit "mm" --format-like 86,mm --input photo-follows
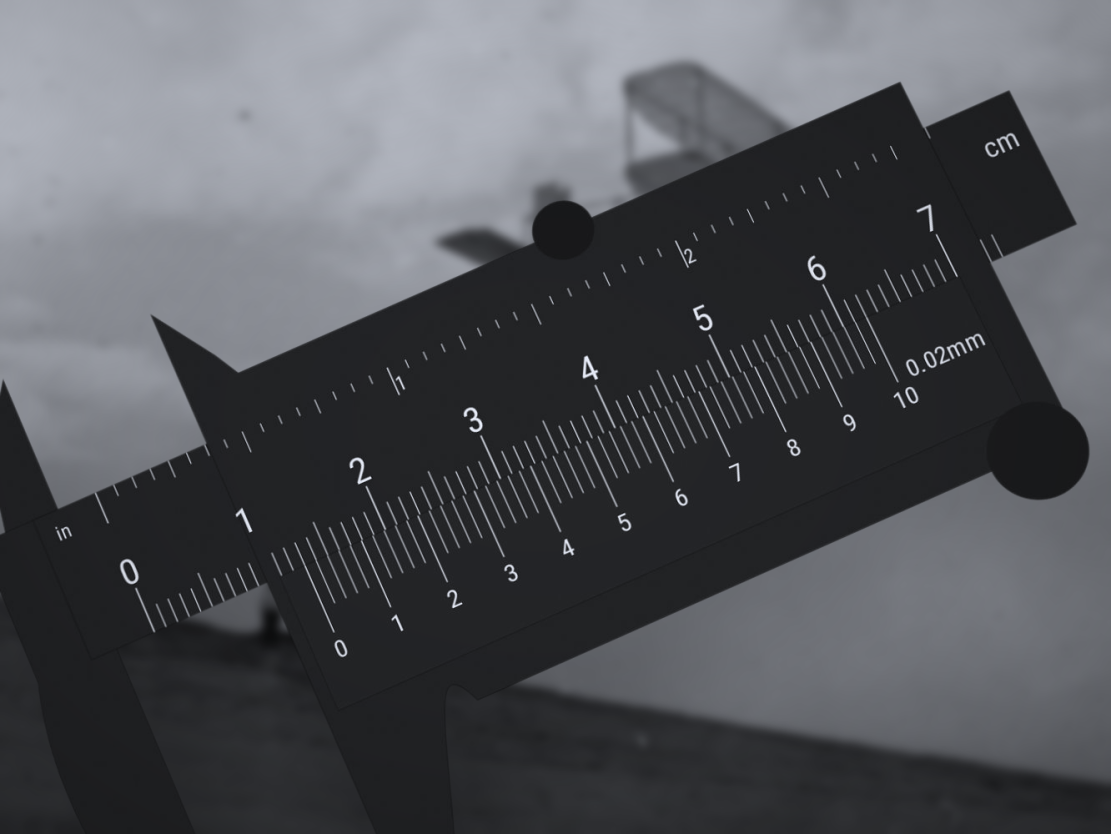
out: 13.0,mm
